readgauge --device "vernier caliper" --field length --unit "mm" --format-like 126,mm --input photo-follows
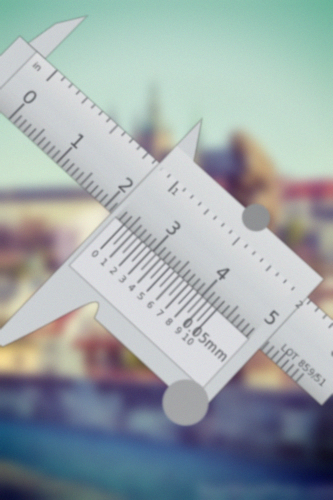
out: 24.0,mm
